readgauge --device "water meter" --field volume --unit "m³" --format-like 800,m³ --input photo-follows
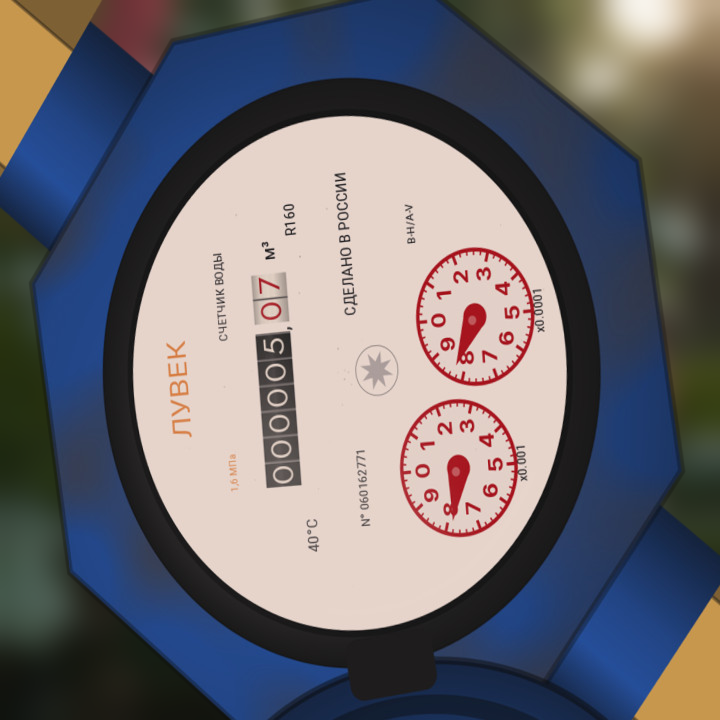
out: 5.0778,m³
